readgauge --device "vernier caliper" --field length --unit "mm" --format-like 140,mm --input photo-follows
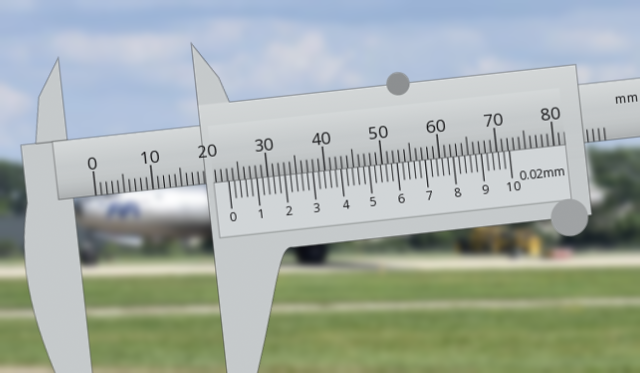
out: 23.2,mm
